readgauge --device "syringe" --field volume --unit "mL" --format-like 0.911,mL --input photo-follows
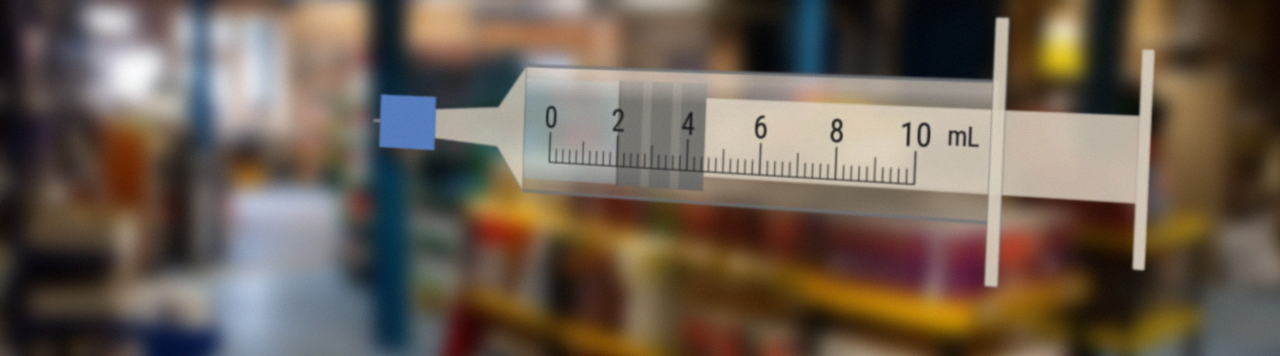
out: 2,mL
